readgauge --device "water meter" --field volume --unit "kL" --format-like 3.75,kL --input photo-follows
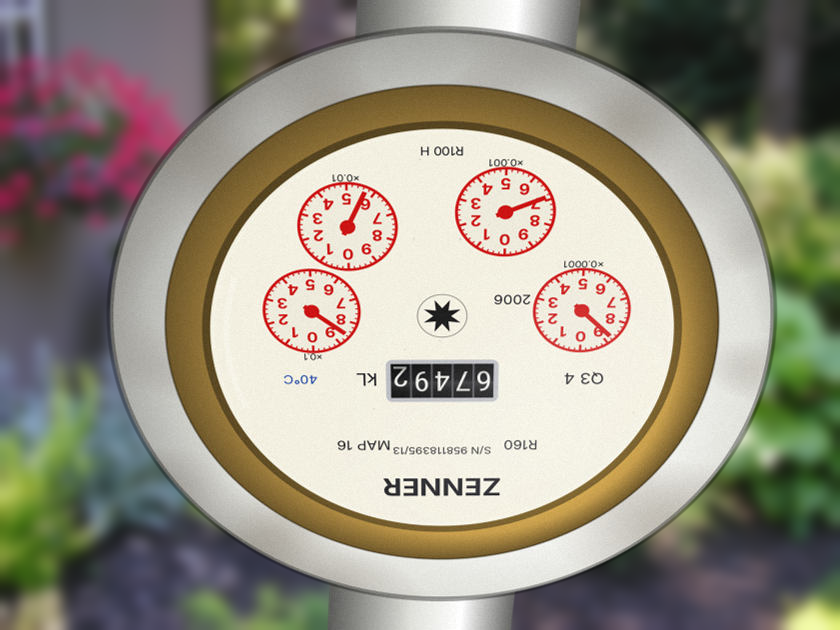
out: 67491.8568,kL
